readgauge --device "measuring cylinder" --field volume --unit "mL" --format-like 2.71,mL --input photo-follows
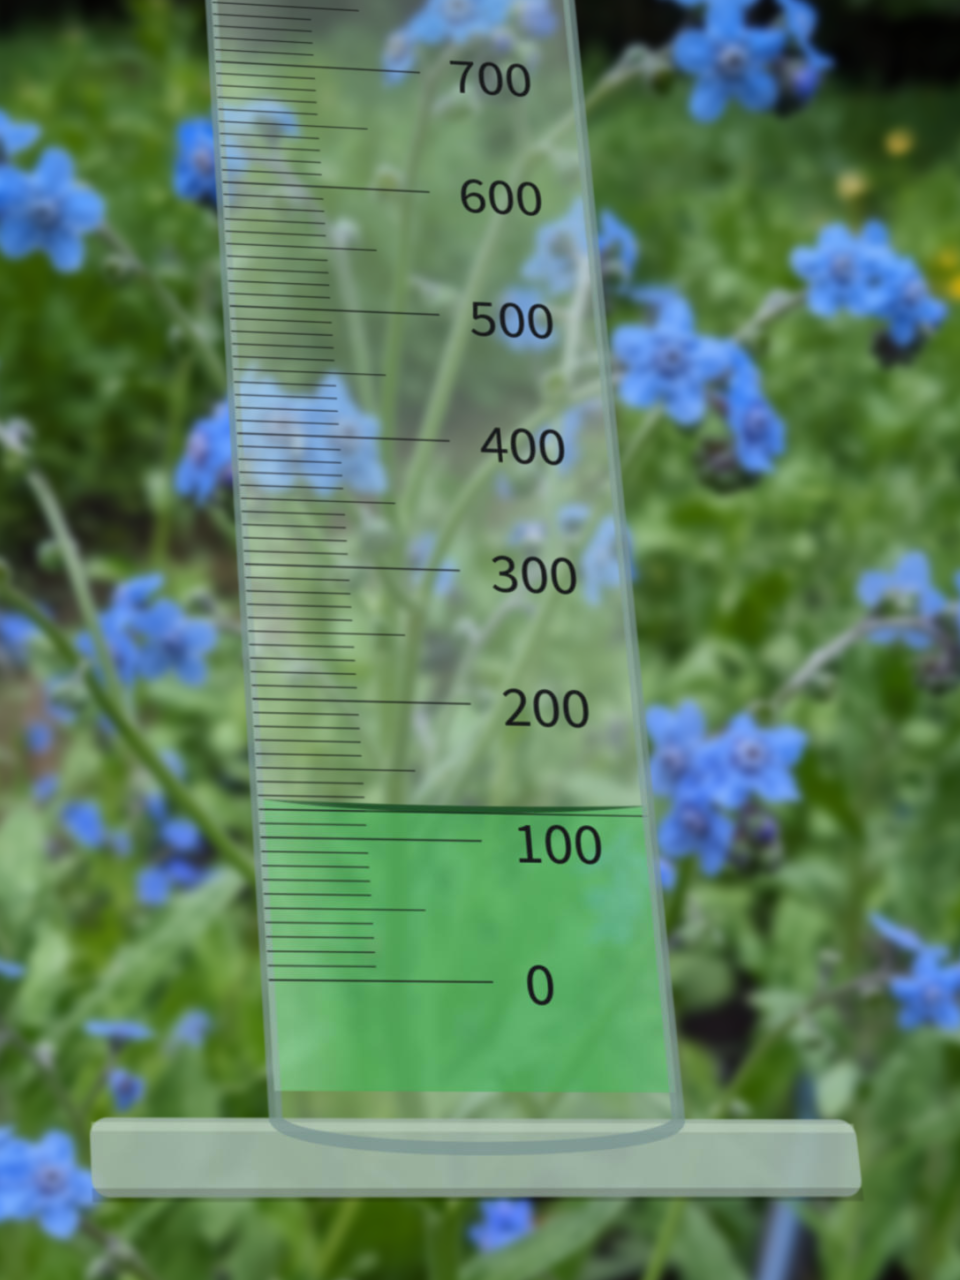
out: 120,mL
